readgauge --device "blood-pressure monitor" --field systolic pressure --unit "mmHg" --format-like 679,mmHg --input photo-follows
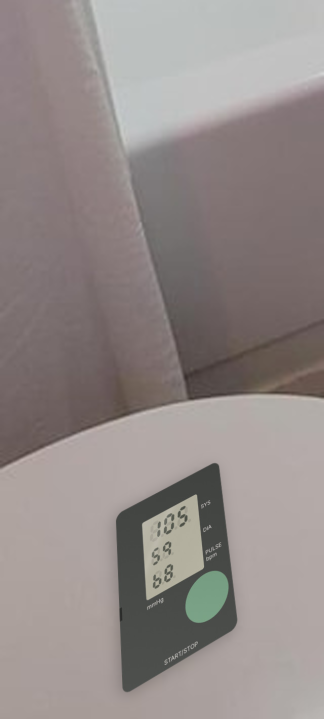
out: 105,mmHg
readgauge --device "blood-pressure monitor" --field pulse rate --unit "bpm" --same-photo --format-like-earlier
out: 68,bpm
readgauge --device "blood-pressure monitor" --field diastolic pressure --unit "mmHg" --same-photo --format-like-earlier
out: 59,mmHg
